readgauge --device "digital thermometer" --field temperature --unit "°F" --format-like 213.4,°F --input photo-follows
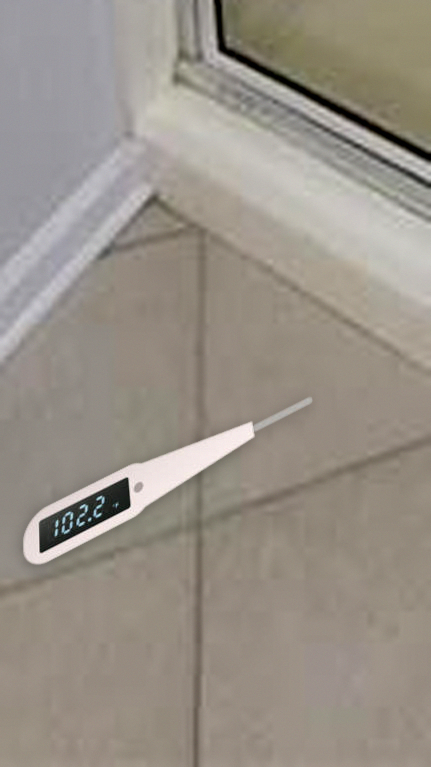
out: 102.2,°F
